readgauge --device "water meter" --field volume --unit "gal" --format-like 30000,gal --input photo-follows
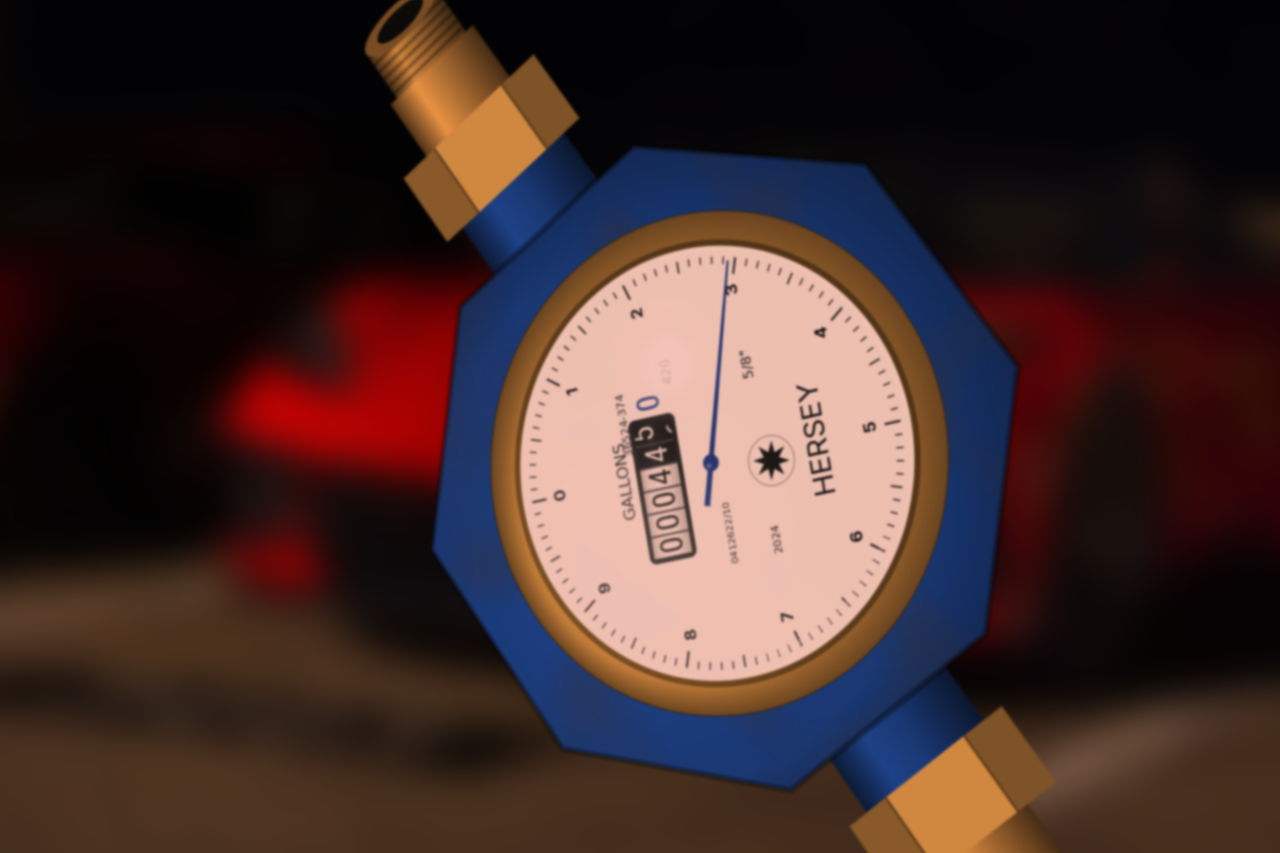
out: 4452.9,gal
